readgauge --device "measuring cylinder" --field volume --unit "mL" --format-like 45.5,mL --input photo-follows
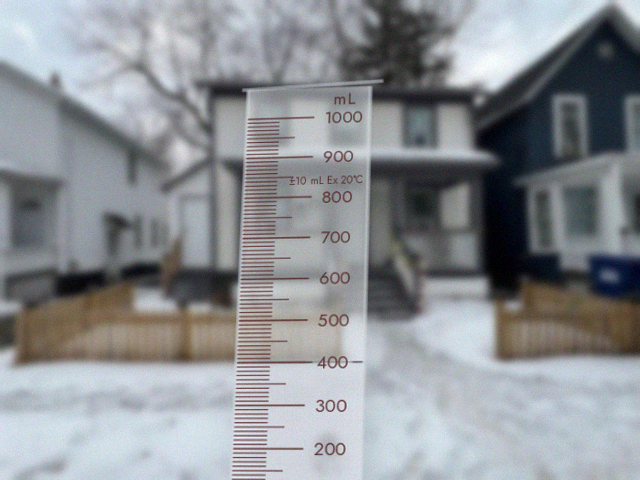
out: 400,mL
